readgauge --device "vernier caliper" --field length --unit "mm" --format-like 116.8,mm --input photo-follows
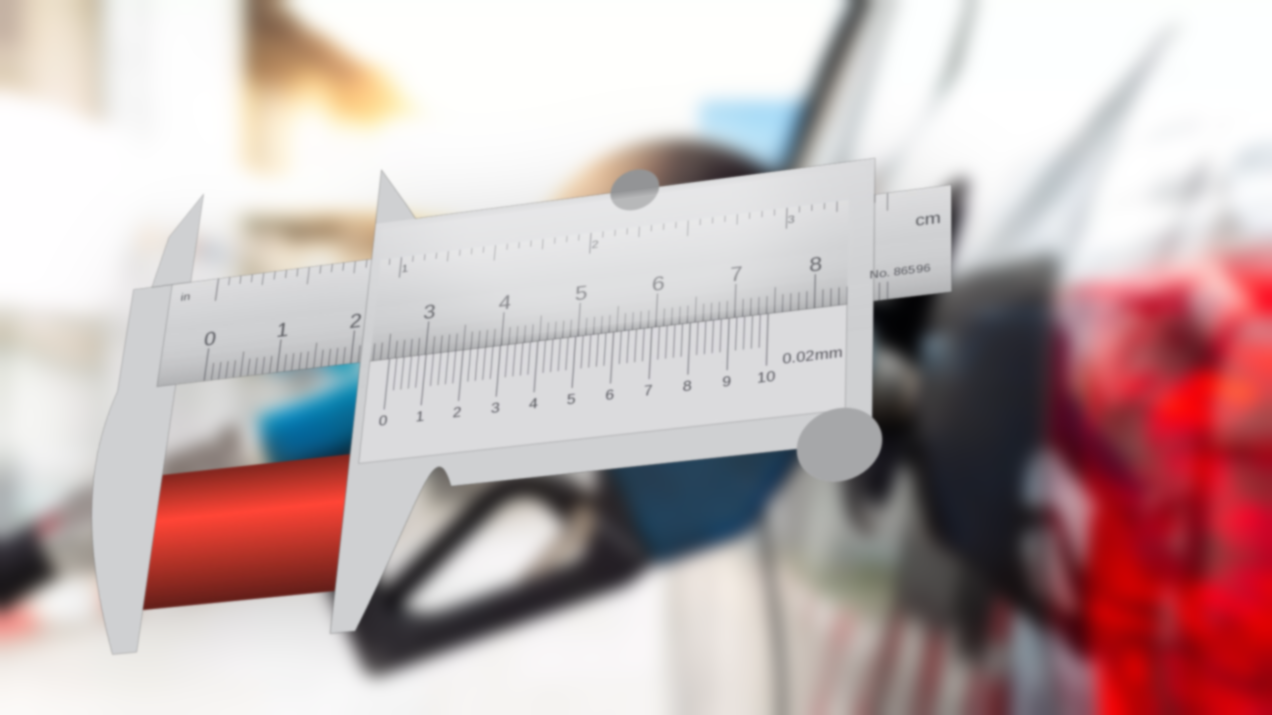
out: 25.2,mm
